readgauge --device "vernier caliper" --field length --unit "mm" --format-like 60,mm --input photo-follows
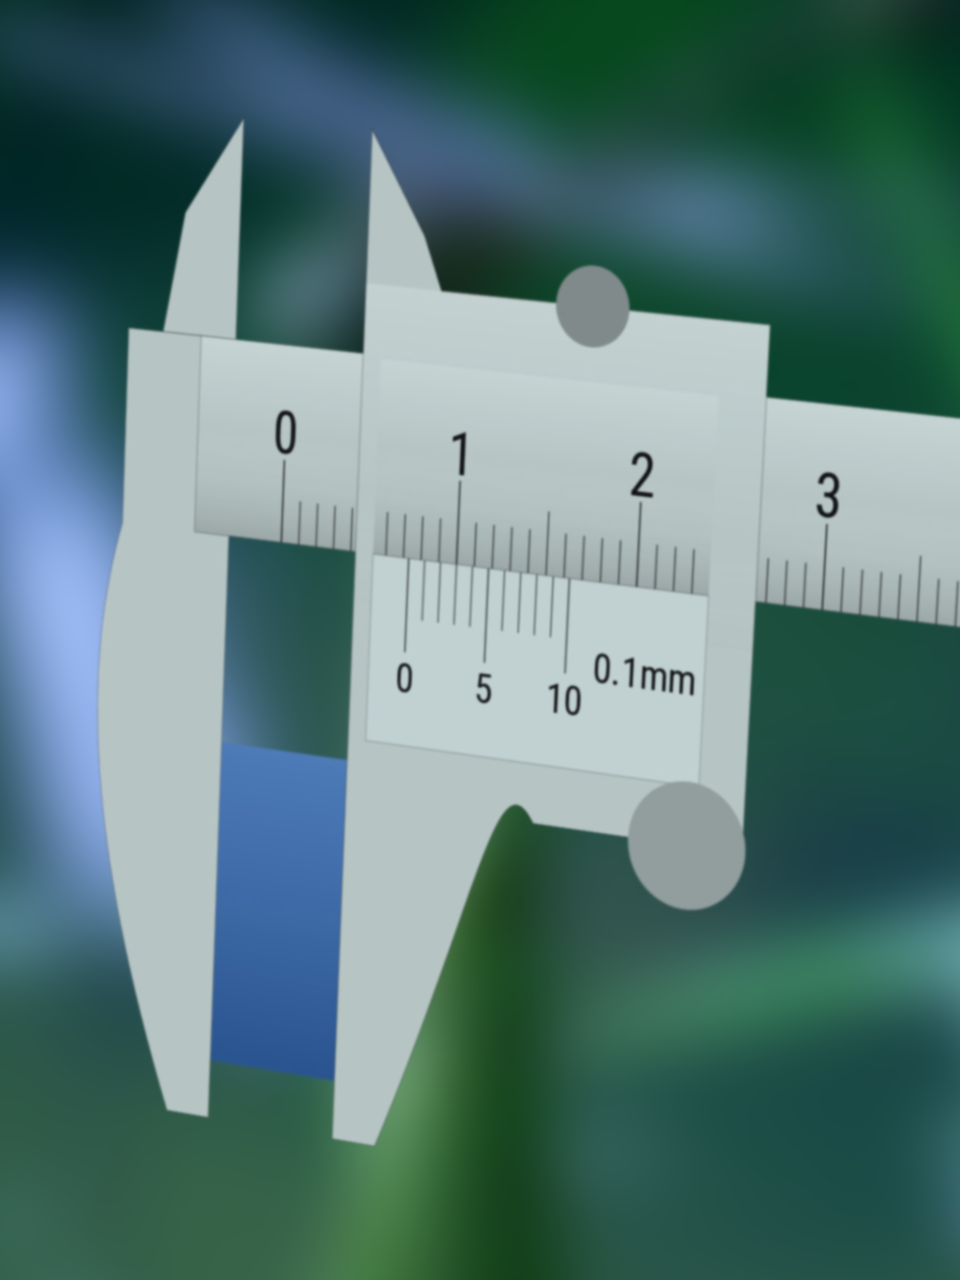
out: 7.3,mm
